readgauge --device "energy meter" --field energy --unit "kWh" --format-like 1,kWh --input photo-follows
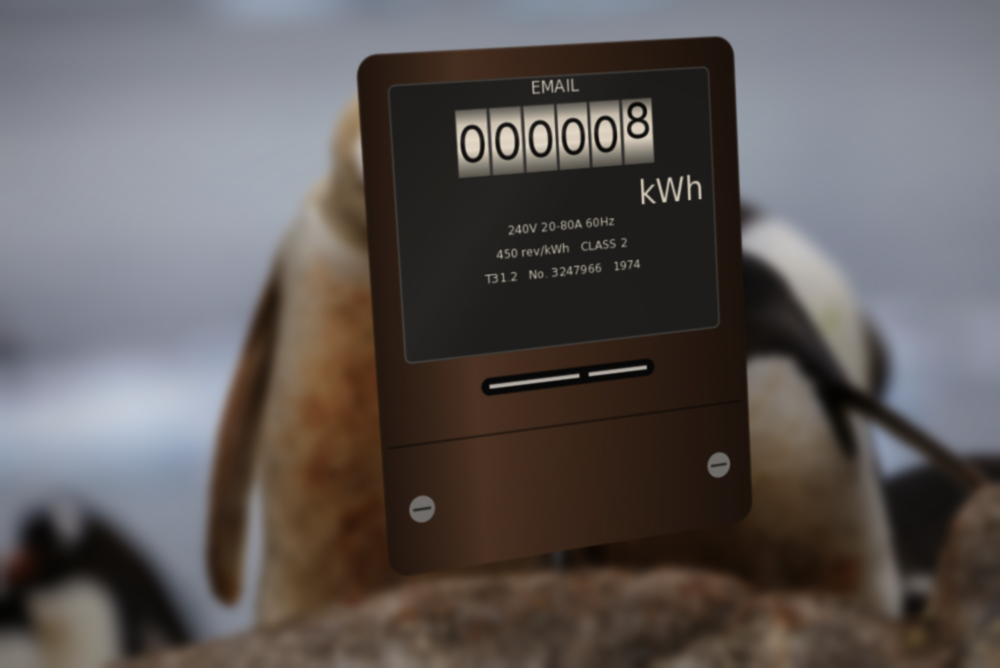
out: 8,kWh
